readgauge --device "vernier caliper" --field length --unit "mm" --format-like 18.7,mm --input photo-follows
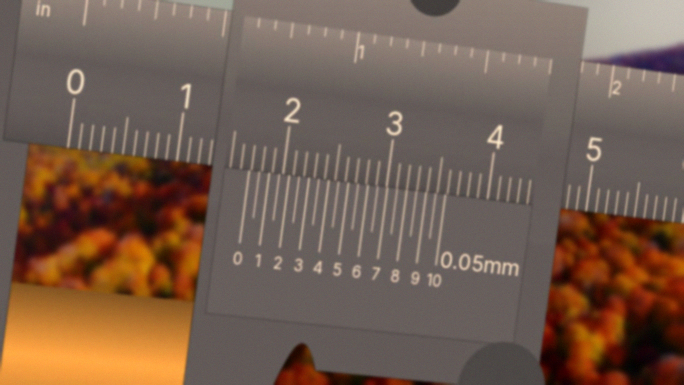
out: 16.8,mm
